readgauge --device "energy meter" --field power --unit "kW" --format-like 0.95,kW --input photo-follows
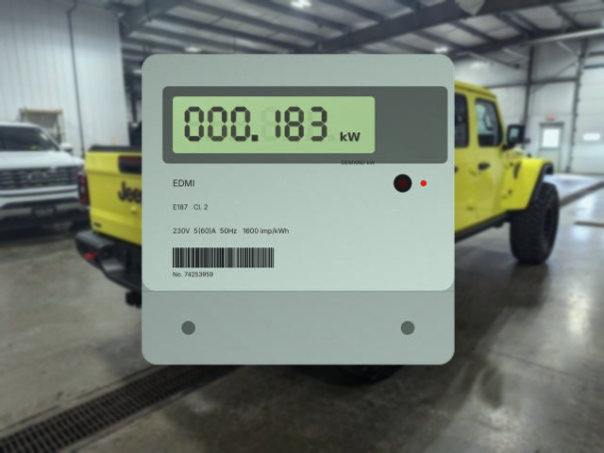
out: 0.183,kW
